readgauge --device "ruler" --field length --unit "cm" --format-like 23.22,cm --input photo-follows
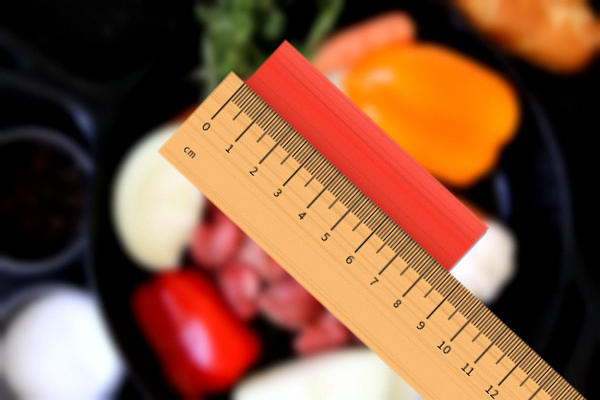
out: 8.5,cm
